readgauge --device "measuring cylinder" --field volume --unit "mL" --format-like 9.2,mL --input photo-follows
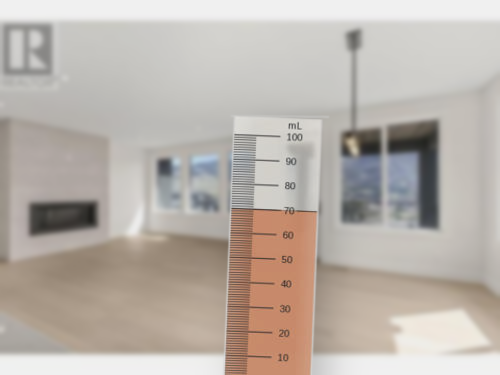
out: 70,mL
